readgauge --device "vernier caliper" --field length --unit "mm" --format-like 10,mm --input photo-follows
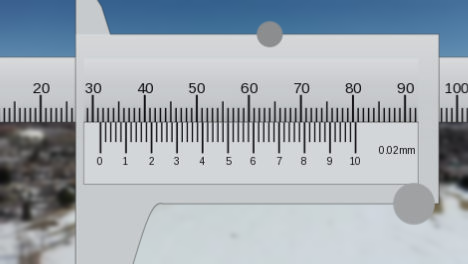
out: 31.5,mm
